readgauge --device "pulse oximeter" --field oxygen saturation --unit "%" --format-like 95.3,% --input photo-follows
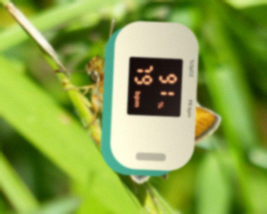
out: 91,%
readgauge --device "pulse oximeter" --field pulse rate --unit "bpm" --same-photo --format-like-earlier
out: 79,bpm
